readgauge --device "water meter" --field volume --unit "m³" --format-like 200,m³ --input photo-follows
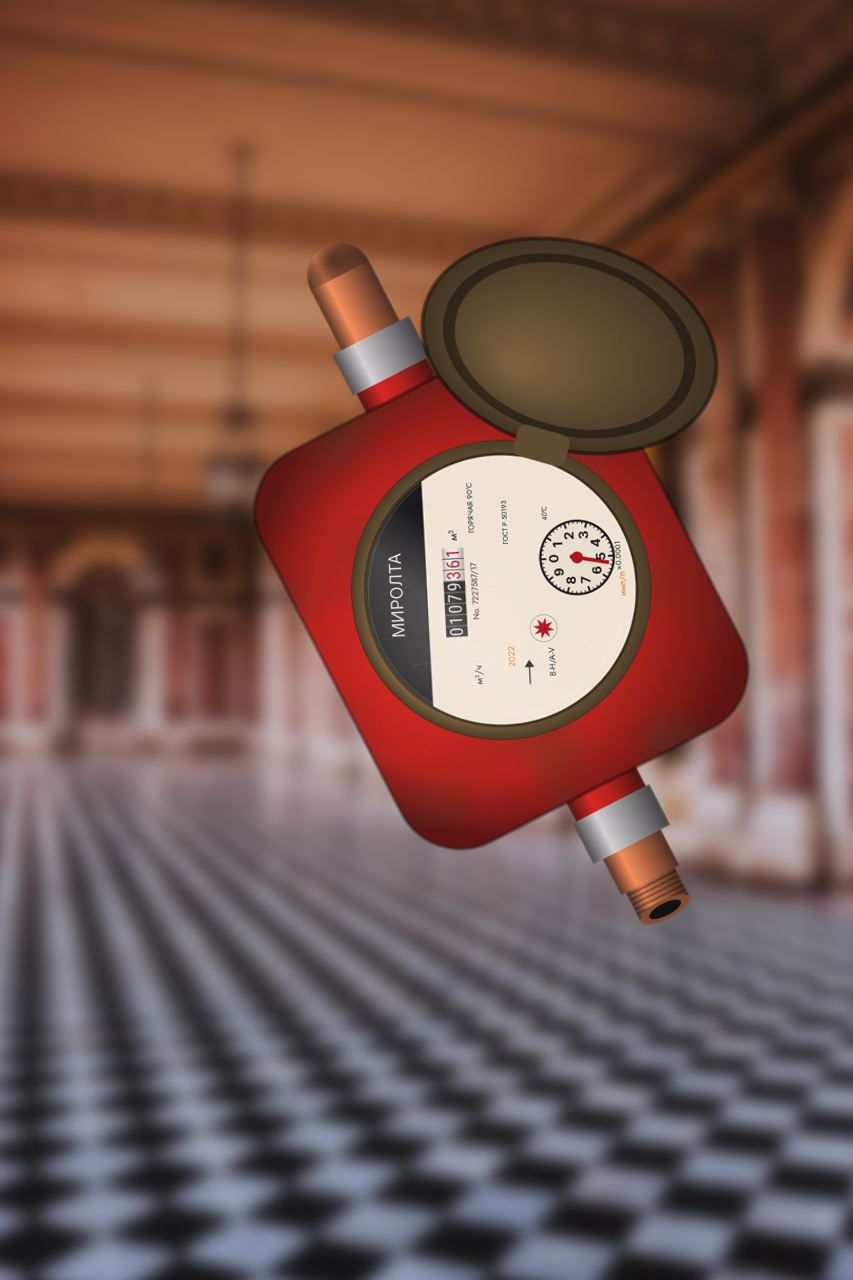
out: 1079.3615,m³
